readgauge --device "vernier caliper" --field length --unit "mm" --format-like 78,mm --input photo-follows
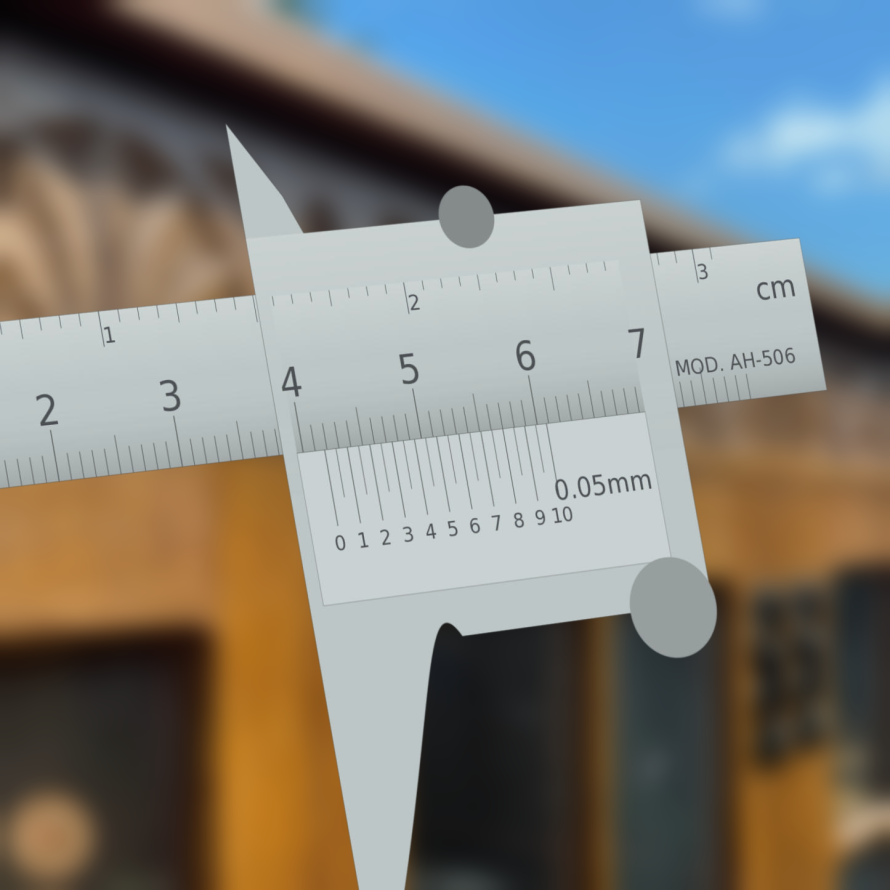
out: 41.8,mm
